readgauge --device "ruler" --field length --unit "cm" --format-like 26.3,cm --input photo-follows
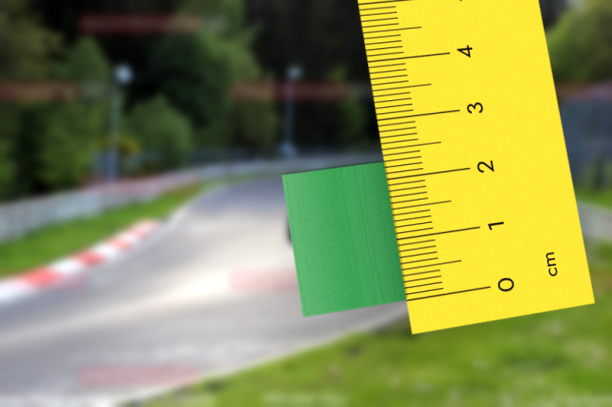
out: 2.3,cm
